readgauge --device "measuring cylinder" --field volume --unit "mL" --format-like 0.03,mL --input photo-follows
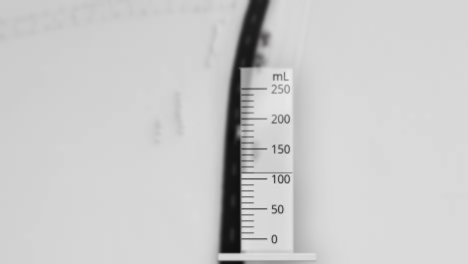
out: 110,mL
